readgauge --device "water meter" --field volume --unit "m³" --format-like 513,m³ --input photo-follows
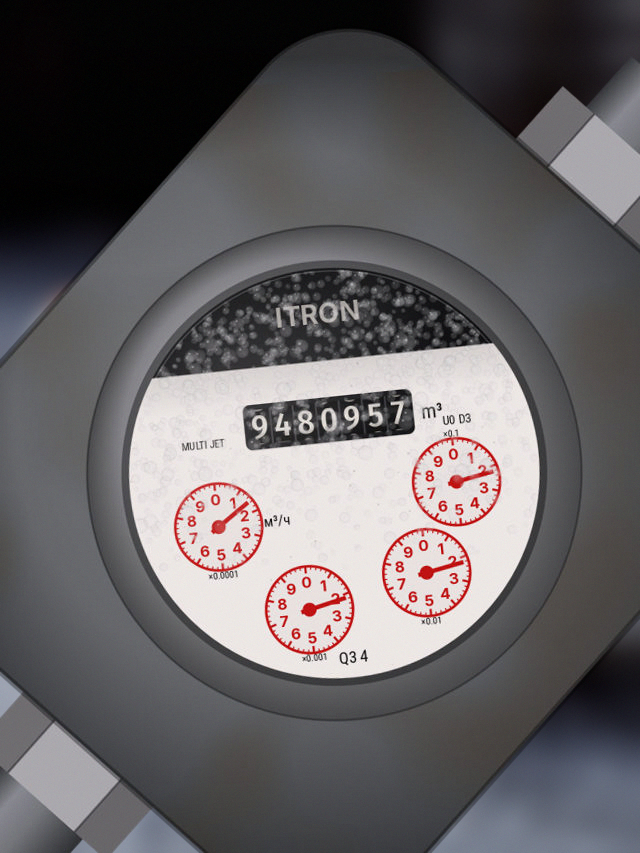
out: 9480957.2221,m³
